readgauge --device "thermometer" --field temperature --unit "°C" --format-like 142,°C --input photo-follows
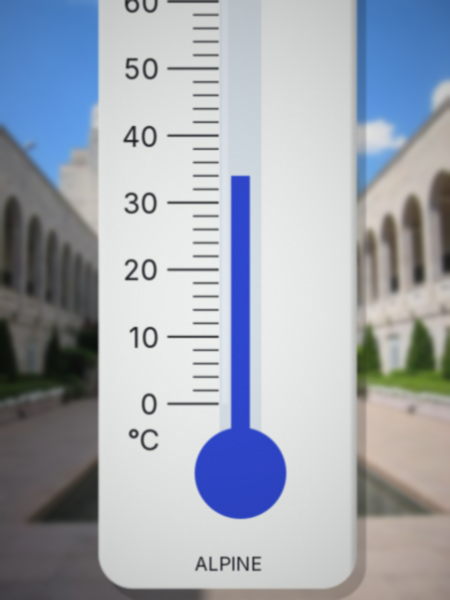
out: 34,°C
